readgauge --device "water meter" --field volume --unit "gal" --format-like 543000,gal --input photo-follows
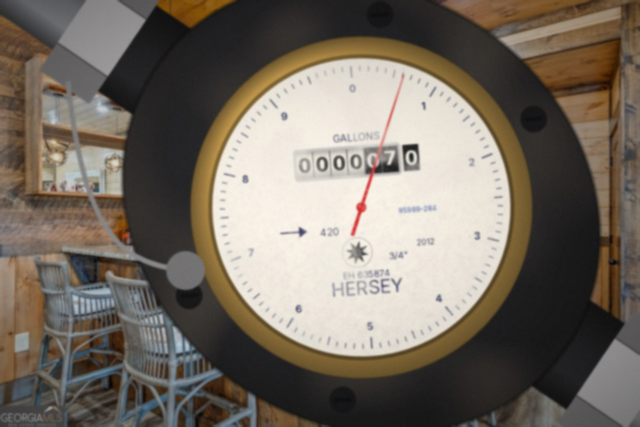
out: 70.6,gal
